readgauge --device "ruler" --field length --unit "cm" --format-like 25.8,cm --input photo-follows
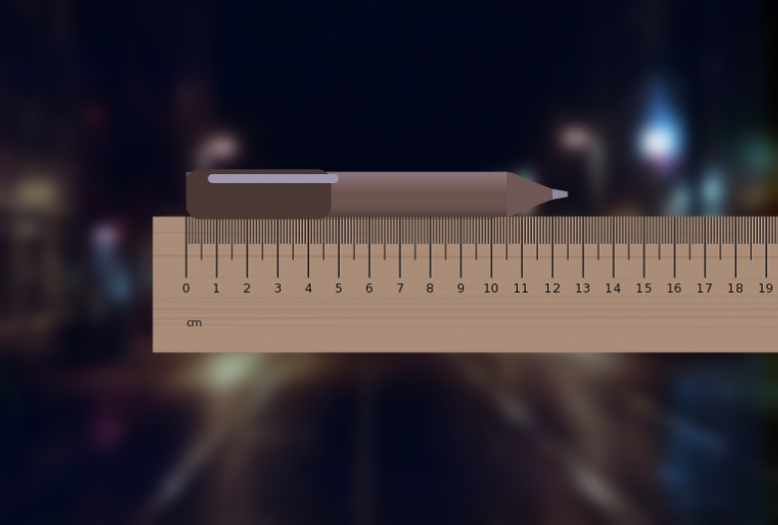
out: 12.5,cm
